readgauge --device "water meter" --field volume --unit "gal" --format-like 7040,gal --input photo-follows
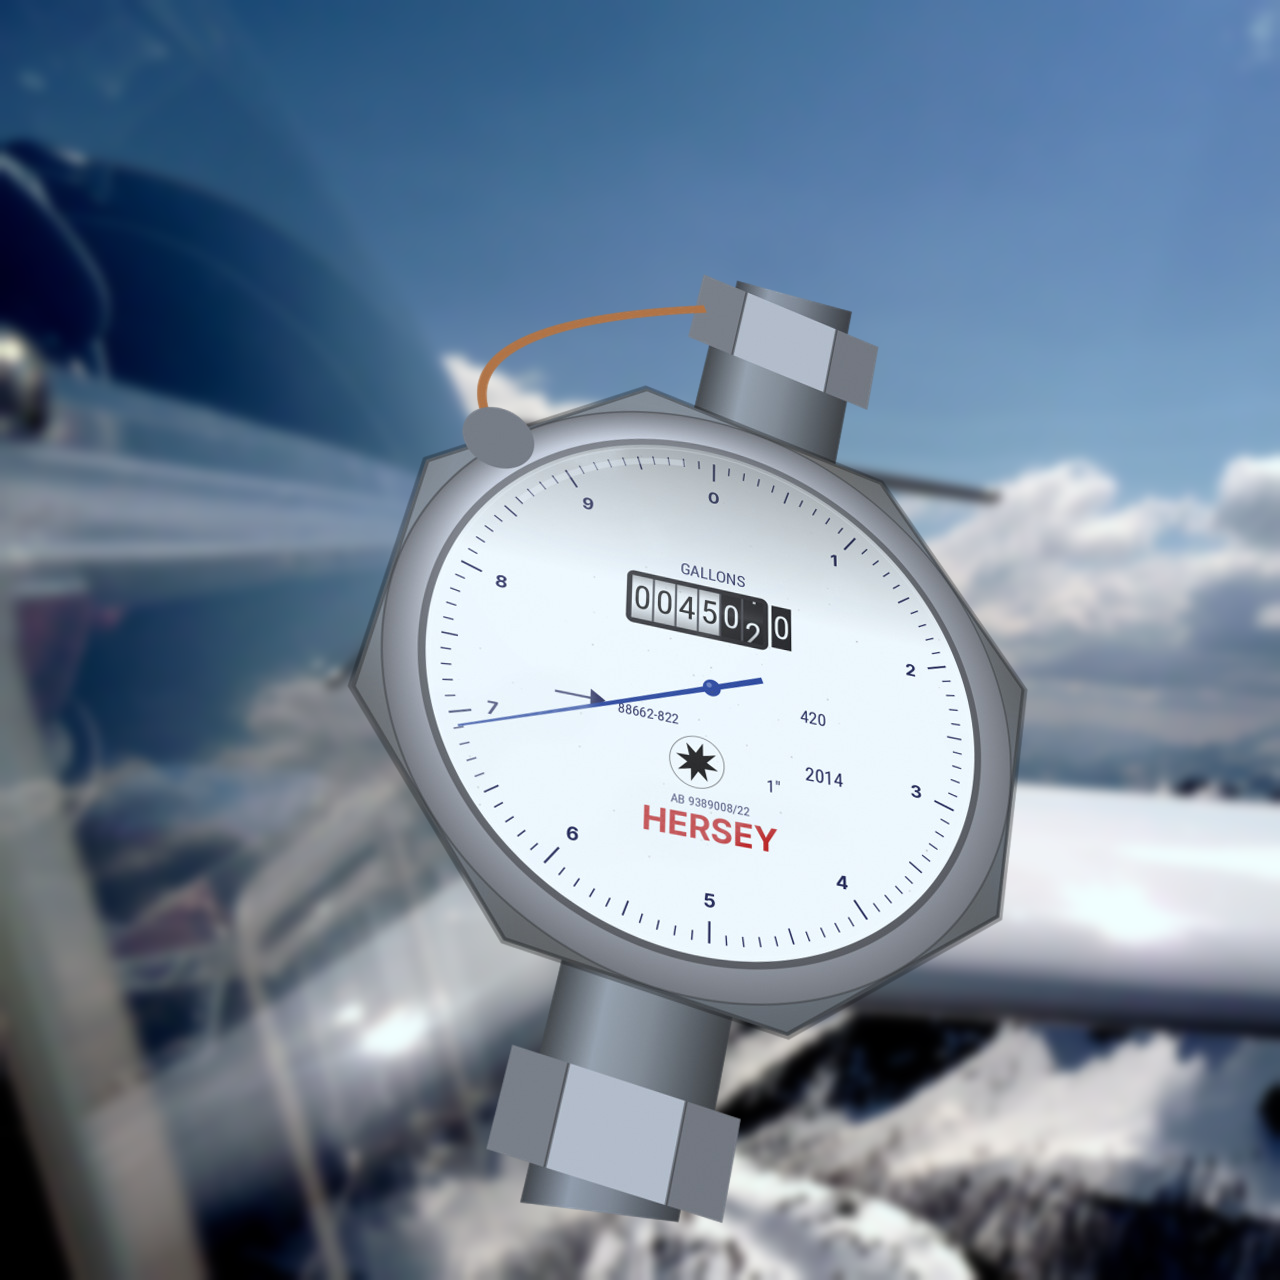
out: 45016.9,gal
